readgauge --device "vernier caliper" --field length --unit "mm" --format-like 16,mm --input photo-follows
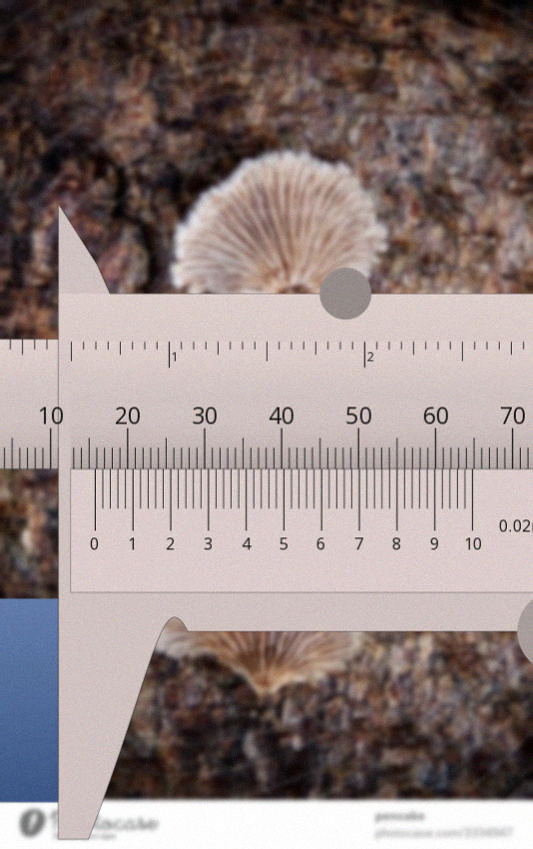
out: 15.8,mm
